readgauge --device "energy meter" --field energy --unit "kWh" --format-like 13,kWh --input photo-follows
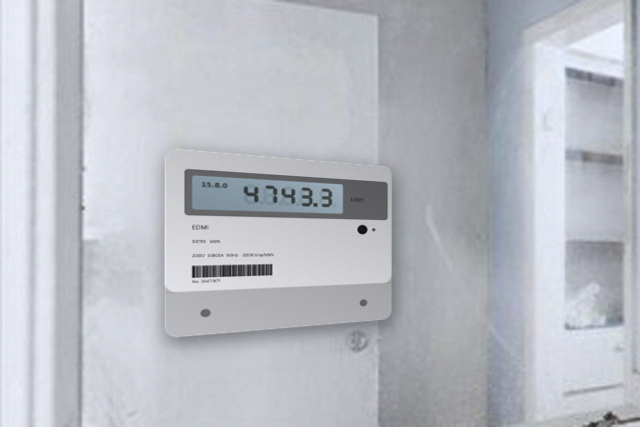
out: 4743.3,kWh
